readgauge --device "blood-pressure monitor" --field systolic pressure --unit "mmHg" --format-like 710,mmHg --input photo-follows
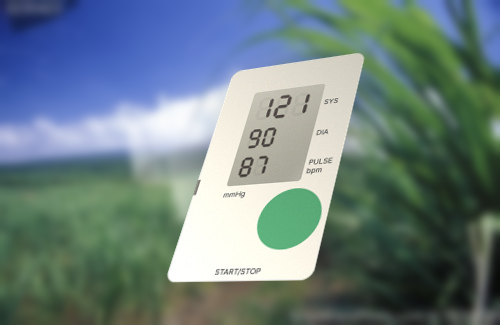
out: 121,mmHg
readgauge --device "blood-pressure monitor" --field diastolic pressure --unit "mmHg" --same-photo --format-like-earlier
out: 90,mmHg
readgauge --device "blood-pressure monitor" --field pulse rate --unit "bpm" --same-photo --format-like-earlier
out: 87,bpm
